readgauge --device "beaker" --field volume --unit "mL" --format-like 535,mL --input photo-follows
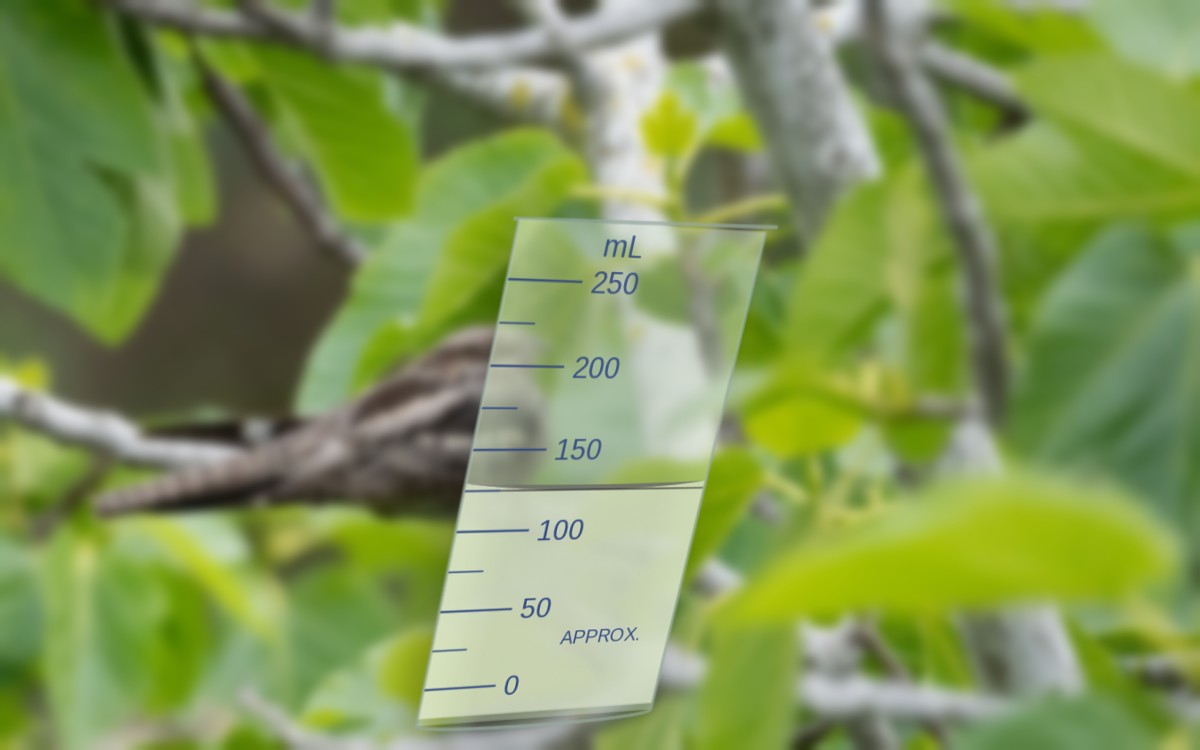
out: 125,mL
